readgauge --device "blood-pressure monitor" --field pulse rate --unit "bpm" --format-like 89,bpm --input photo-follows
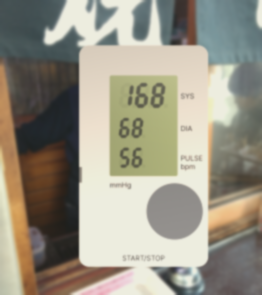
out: 56,bpm
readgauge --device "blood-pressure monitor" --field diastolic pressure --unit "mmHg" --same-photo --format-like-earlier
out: 68,mmHg
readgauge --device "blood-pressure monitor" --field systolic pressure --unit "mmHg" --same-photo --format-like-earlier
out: 168,mmHg
